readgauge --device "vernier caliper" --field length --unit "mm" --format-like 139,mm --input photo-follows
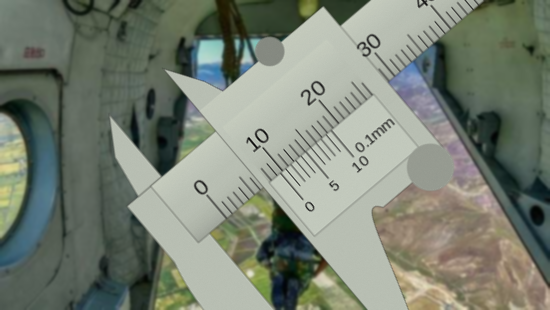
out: 9.6,mm
